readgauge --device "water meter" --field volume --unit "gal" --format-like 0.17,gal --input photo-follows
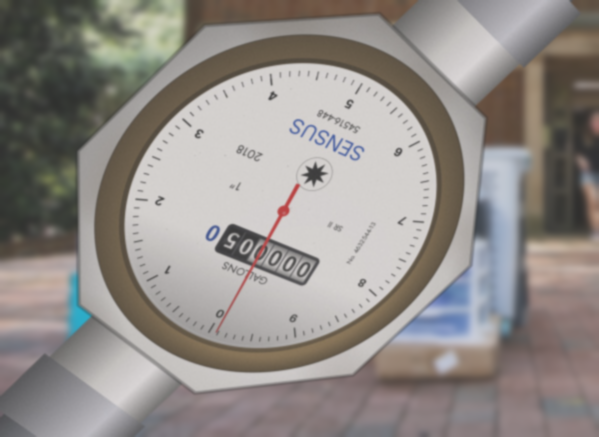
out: 49.9,gal
